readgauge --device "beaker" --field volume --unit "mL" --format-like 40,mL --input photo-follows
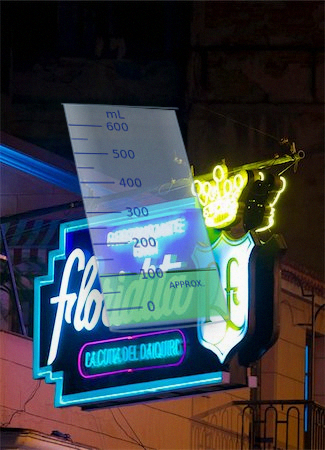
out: 100,mL
